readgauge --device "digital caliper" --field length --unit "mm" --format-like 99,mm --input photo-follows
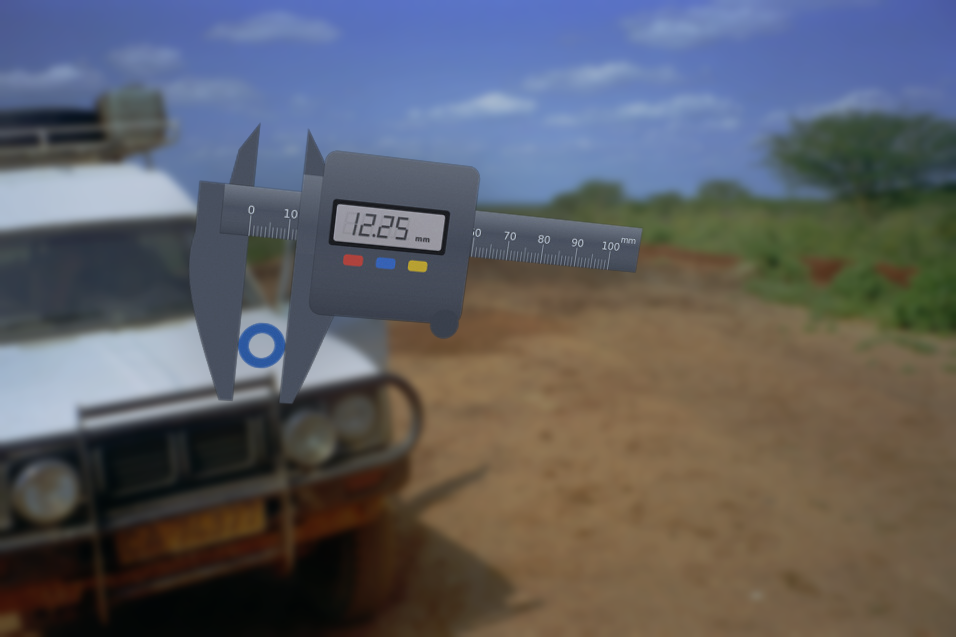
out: 12.25,mm
